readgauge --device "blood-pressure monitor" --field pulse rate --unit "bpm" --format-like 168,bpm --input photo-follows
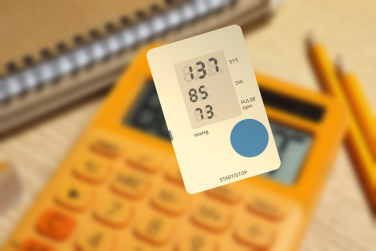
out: 73,bpm
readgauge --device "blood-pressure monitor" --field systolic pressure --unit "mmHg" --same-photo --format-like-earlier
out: 137,mmHg
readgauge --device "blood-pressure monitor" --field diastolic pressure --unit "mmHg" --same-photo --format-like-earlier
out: 85,mmHg
